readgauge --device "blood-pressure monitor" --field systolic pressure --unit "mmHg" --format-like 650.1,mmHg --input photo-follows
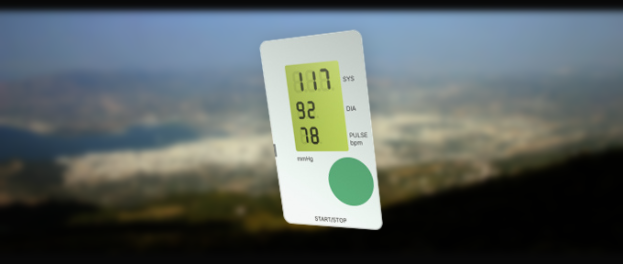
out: 117,mmHg
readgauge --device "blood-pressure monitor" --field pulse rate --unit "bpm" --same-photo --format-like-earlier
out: 78,bpm
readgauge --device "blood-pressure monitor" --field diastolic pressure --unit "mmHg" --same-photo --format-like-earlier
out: 92,mmHg
